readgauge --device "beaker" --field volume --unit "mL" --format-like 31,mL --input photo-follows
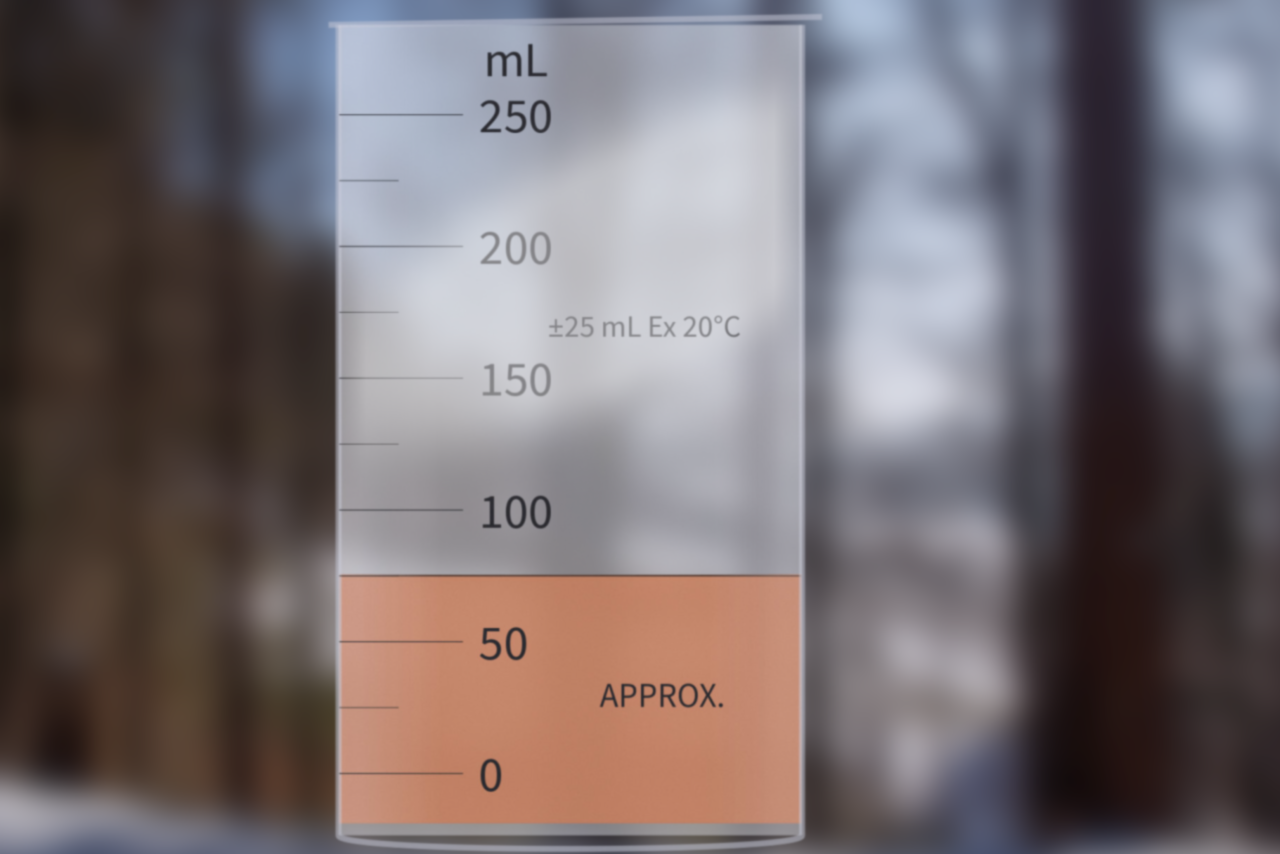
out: 75,mL
